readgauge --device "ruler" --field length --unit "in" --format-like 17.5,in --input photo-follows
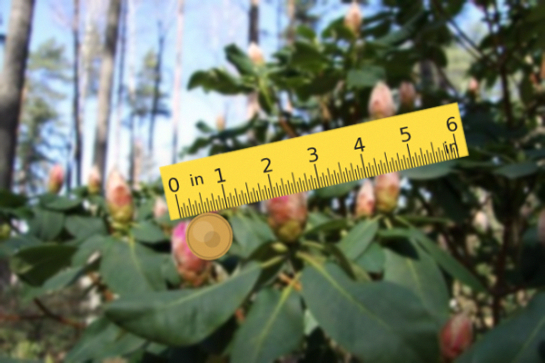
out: 1,in
